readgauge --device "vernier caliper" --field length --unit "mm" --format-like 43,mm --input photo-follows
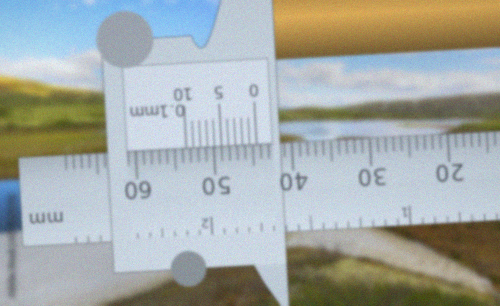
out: 44.5,mm
